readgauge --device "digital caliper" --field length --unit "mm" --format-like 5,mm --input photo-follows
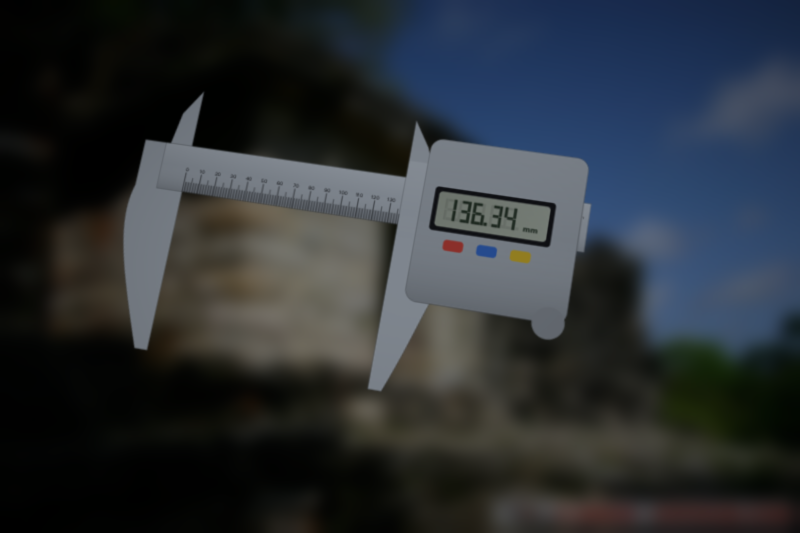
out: 136.34,mm
